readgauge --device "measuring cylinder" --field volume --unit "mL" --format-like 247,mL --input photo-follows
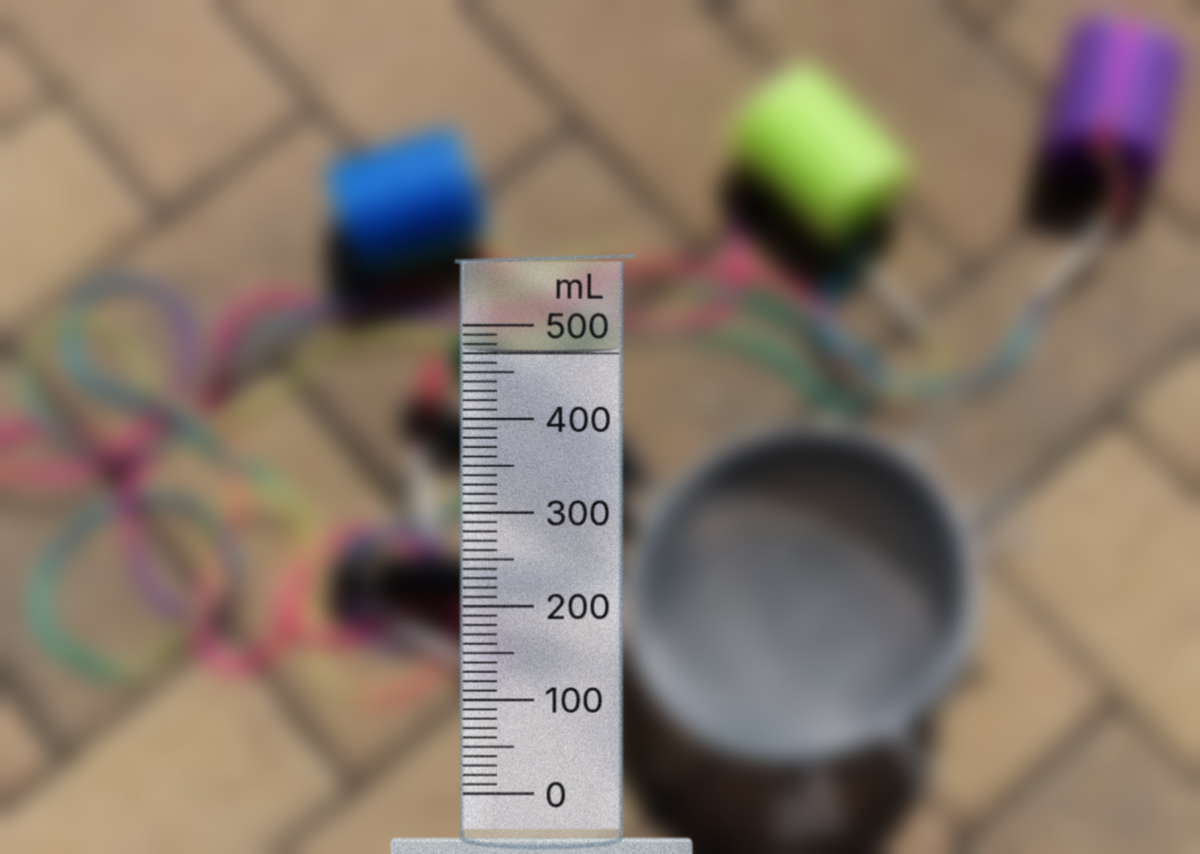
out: 470,mL
